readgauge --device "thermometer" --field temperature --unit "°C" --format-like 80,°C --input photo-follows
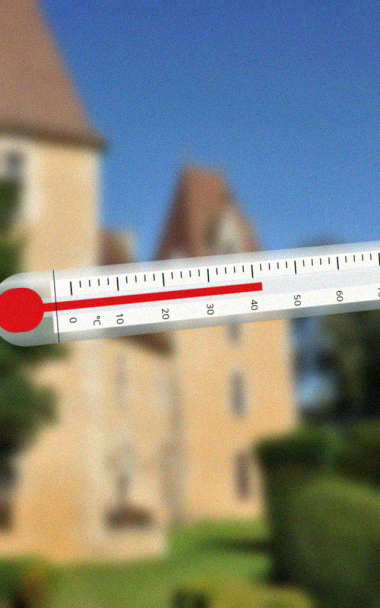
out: 42,°C
